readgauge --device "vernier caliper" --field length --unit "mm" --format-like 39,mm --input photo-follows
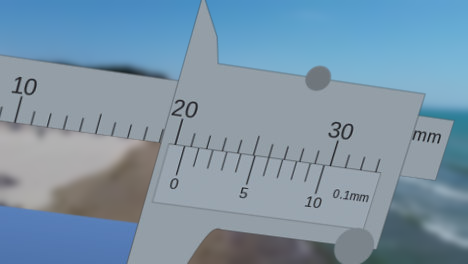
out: 20.6,mm
